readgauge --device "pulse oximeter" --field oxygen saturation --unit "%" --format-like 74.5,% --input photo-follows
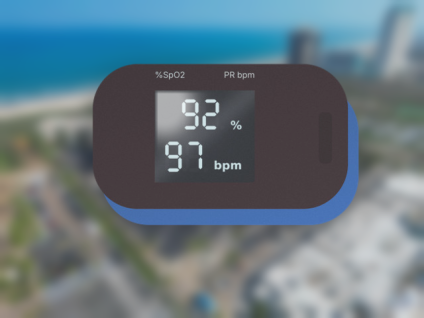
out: 92,%
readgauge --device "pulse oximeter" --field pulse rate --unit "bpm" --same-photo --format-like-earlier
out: 97,bpm
